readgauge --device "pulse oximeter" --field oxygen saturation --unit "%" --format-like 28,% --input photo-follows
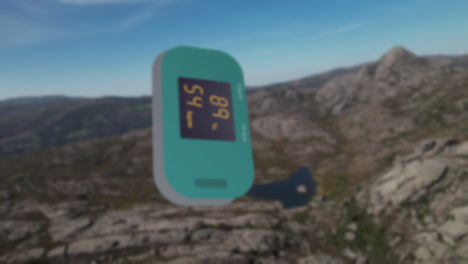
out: 89,%
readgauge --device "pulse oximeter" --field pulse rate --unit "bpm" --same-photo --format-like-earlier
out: 54,bpm
